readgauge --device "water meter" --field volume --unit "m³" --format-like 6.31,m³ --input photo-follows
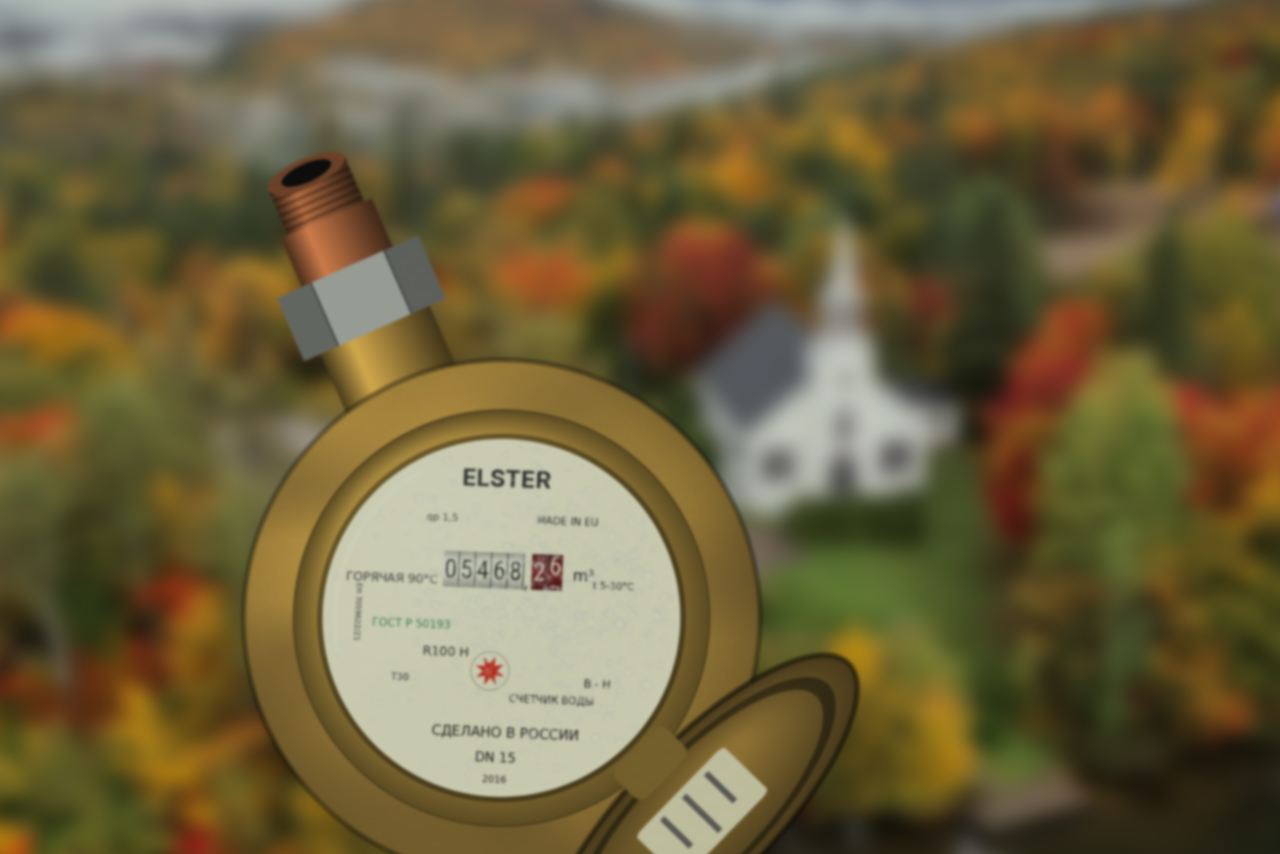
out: 5468.26,m³
